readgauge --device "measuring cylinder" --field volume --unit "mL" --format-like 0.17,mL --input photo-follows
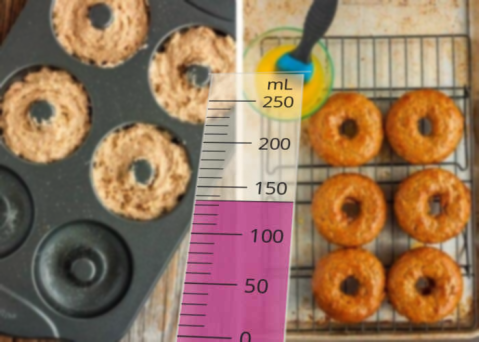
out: 135,mL
